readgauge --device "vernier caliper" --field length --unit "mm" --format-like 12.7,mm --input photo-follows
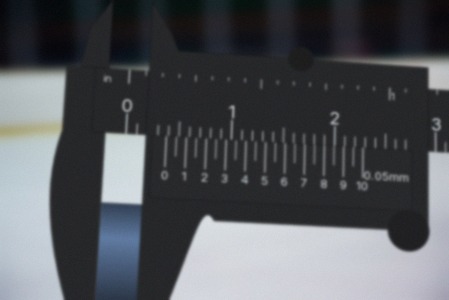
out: 3.8,mm
